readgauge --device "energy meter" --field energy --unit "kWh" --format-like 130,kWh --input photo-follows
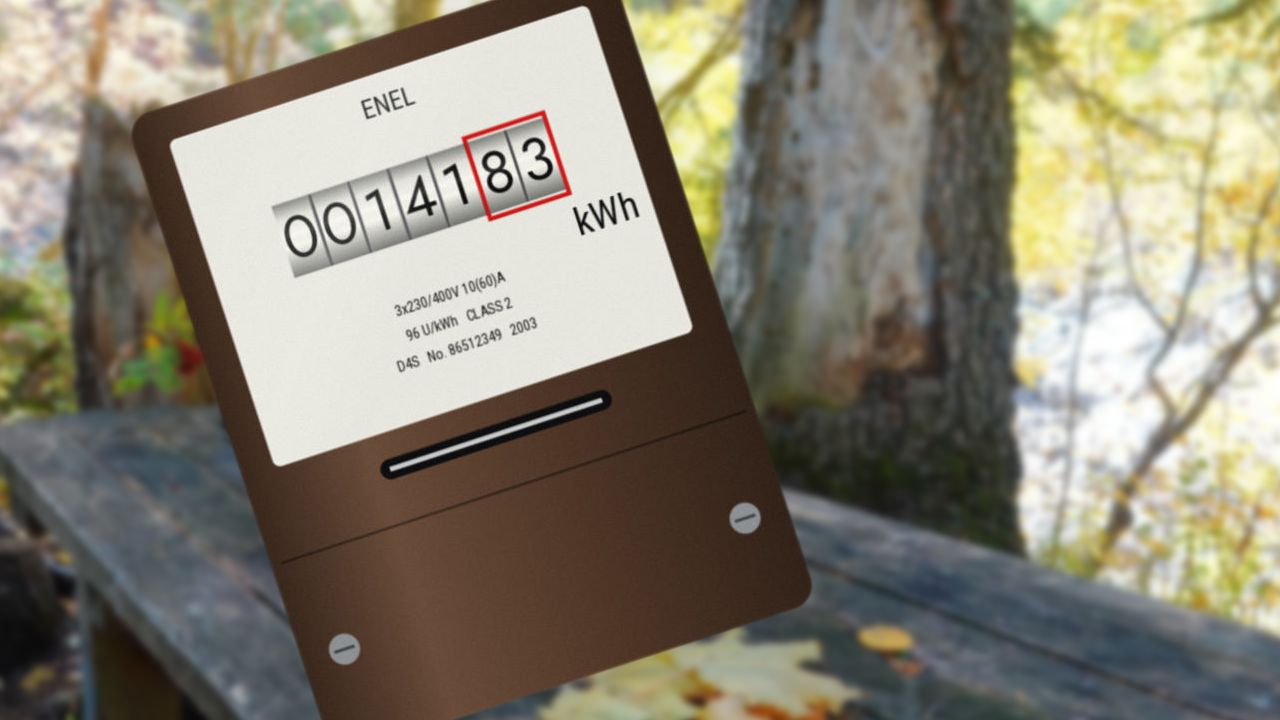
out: 141.83,kWh
